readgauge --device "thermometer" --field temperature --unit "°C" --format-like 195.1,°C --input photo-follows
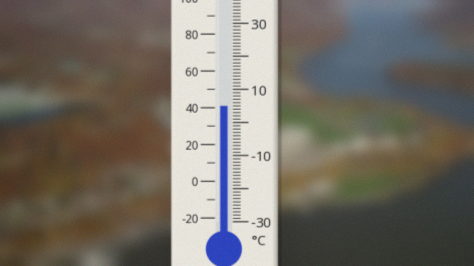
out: 5,°C
